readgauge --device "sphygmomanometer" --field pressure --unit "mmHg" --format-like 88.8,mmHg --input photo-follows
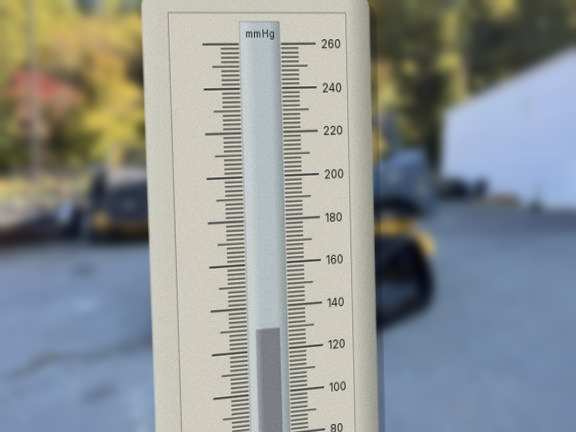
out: 130,mmHg
